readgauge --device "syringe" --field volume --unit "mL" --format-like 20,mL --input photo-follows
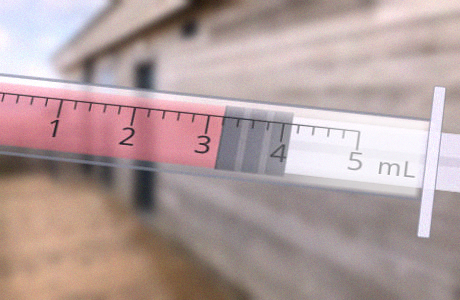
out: 3.2,mL
